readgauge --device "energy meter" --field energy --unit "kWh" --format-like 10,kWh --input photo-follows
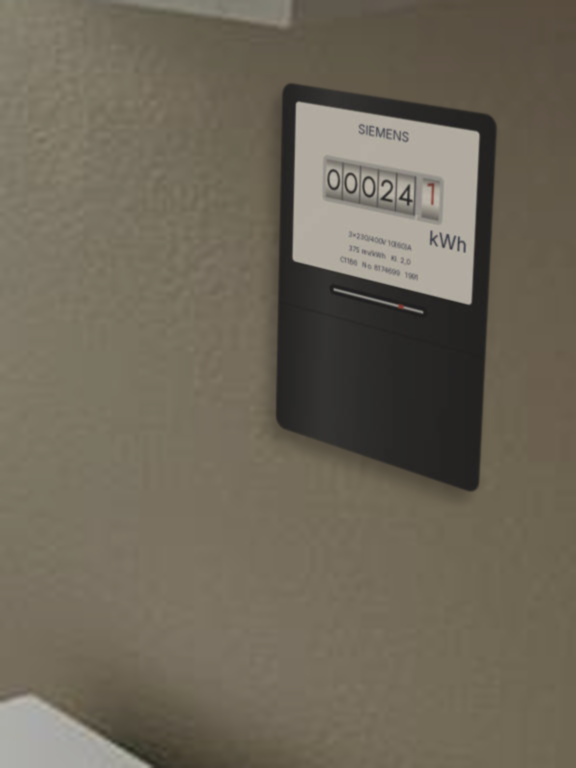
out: 24.1,kWh
